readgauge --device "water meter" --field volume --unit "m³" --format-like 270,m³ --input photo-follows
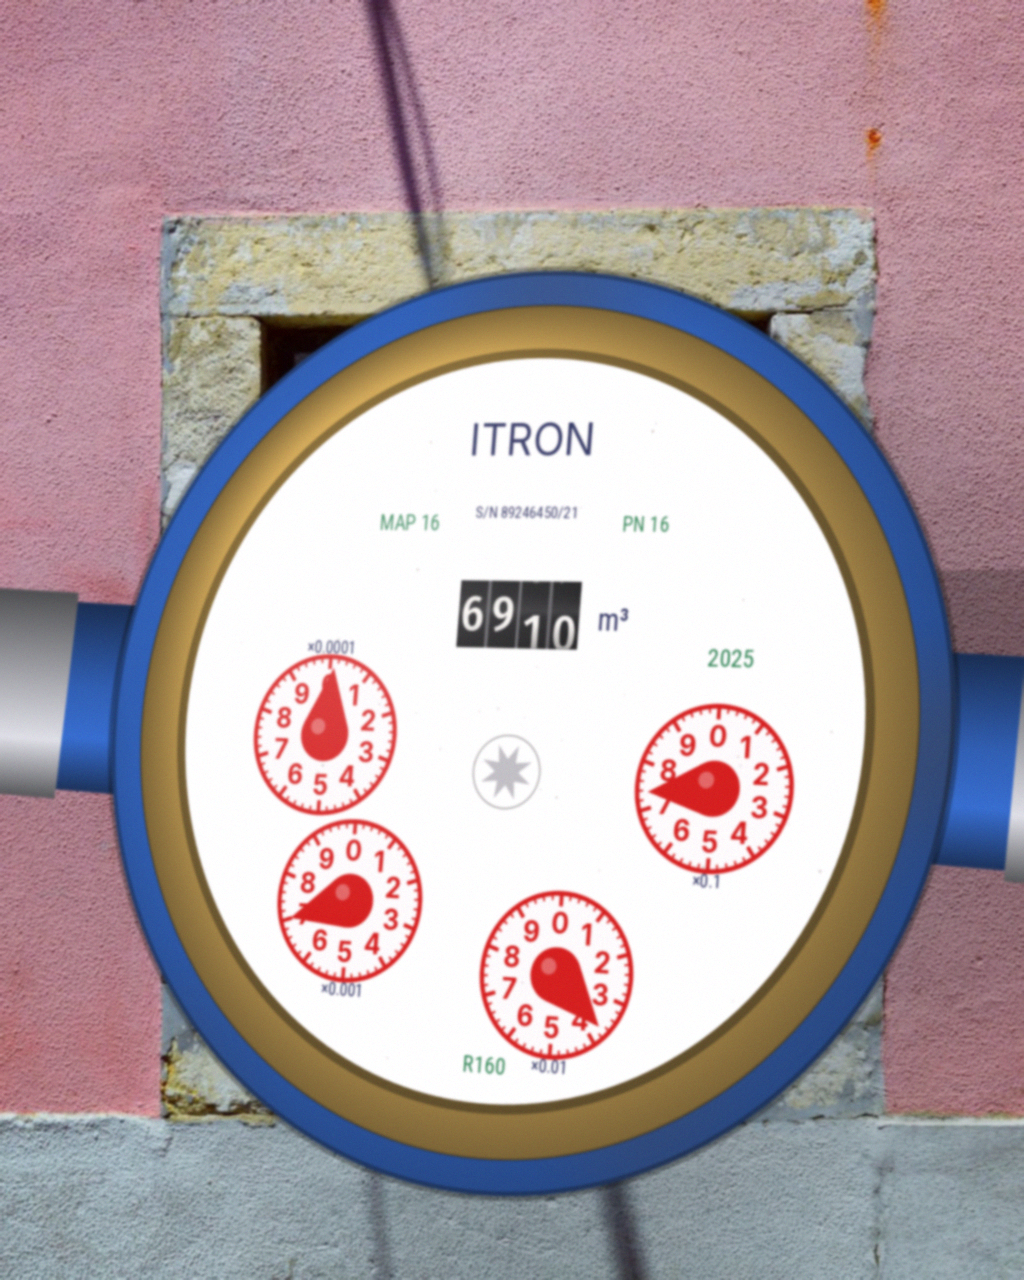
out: 6909.7370,m³
